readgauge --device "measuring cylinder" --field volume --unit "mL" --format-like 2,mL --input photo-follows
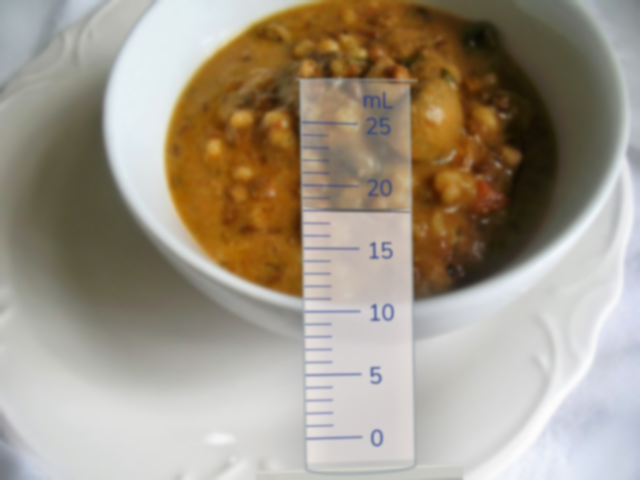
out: 18,mL
